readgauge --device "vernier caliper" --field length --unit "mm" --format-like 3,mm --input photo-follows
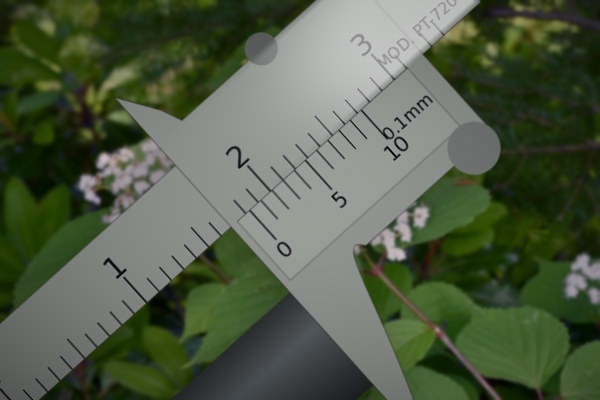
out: 18.3,mm
